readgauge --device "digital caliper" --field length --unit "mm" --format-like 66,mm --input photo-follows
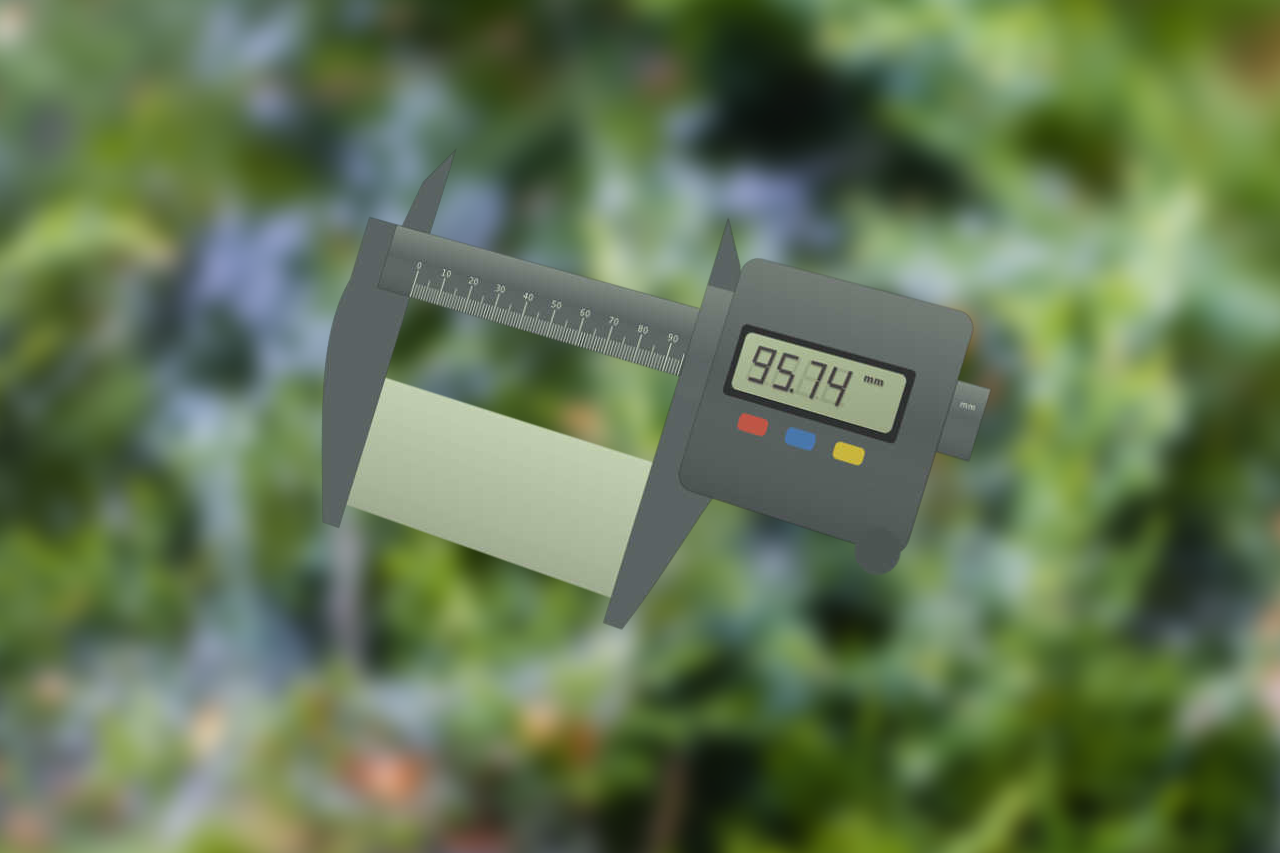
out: 95.74,mm
